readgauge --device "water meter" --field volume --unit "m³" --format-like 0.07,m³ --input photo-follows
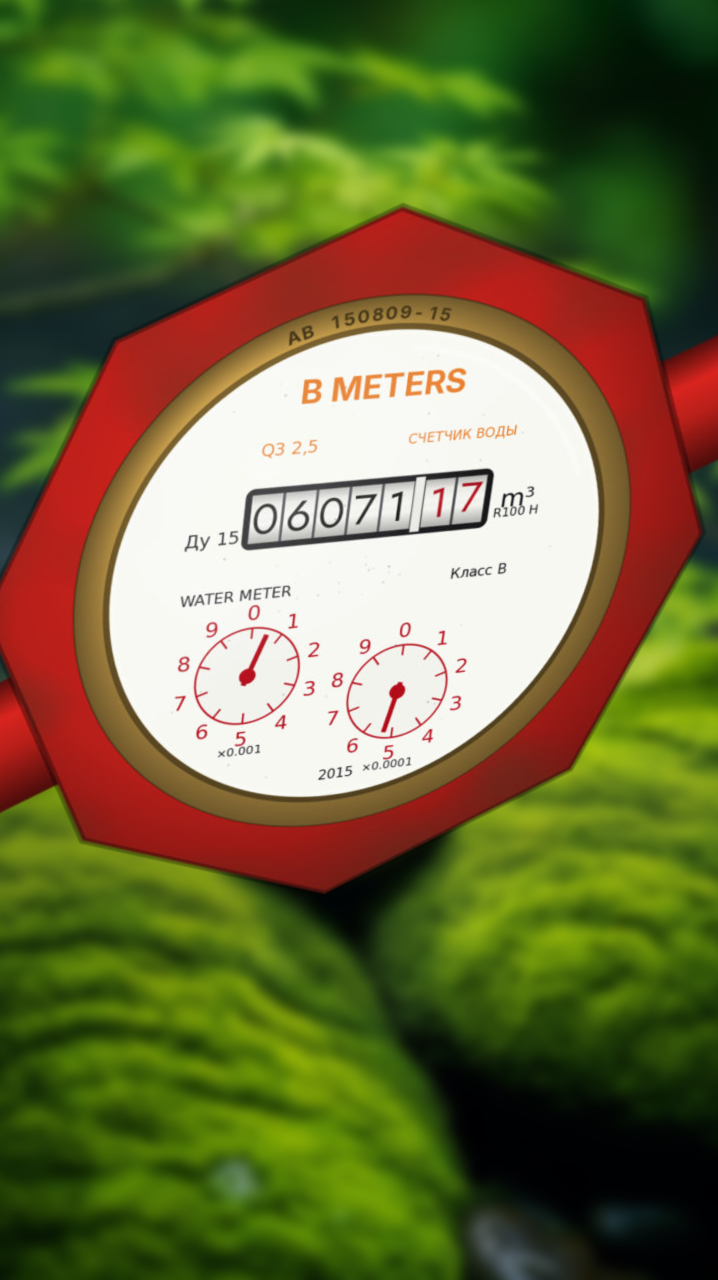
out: 6071.1705,m³
